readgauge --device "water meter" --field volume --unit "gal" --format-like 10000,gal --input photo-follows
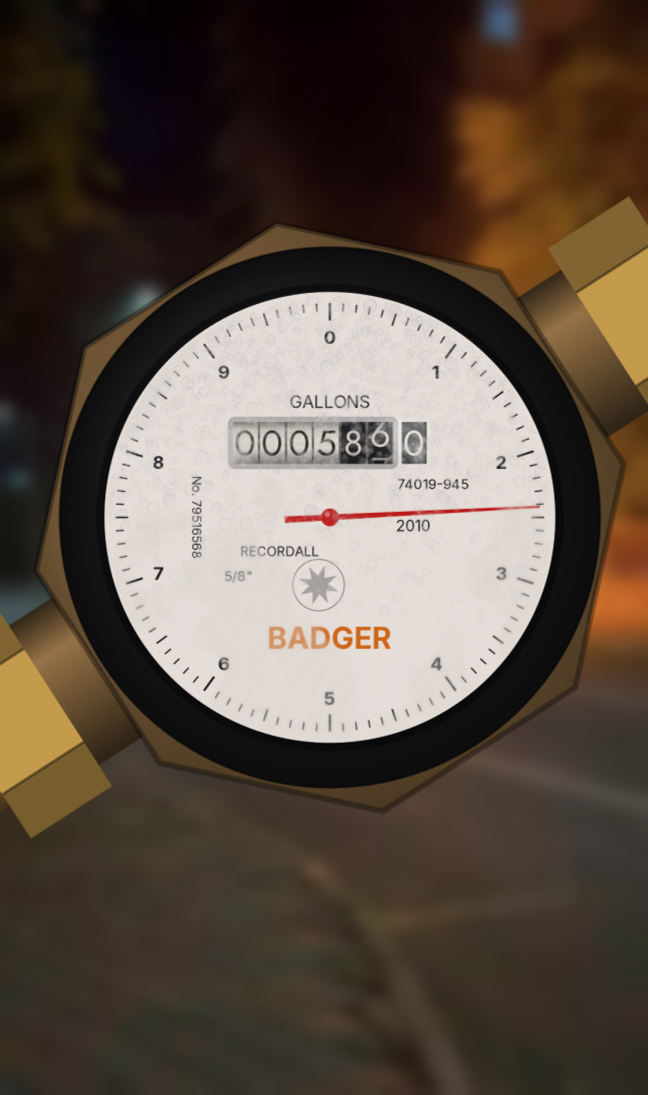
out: 5862.4,gal
